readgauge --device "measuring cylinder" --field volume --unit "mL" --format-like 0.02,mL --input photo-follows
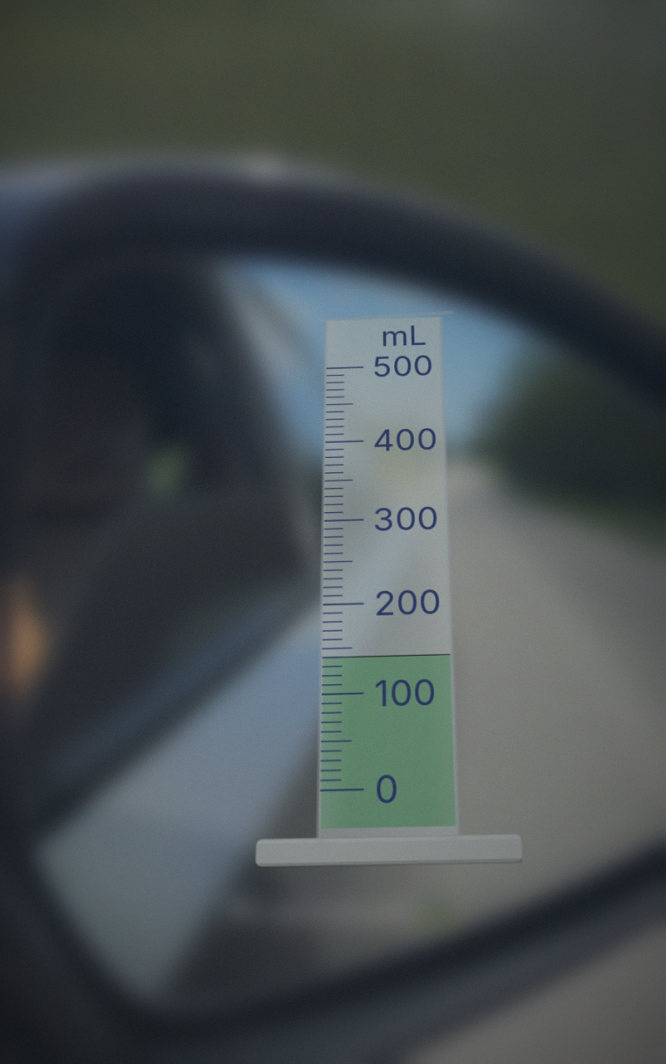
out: 140,mL
